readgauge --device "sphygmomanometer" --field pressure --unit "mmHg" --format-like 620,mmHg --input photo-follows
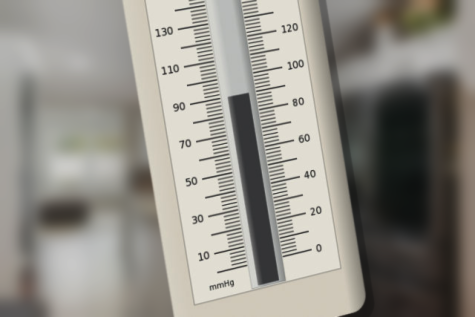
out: 90,mmHg
